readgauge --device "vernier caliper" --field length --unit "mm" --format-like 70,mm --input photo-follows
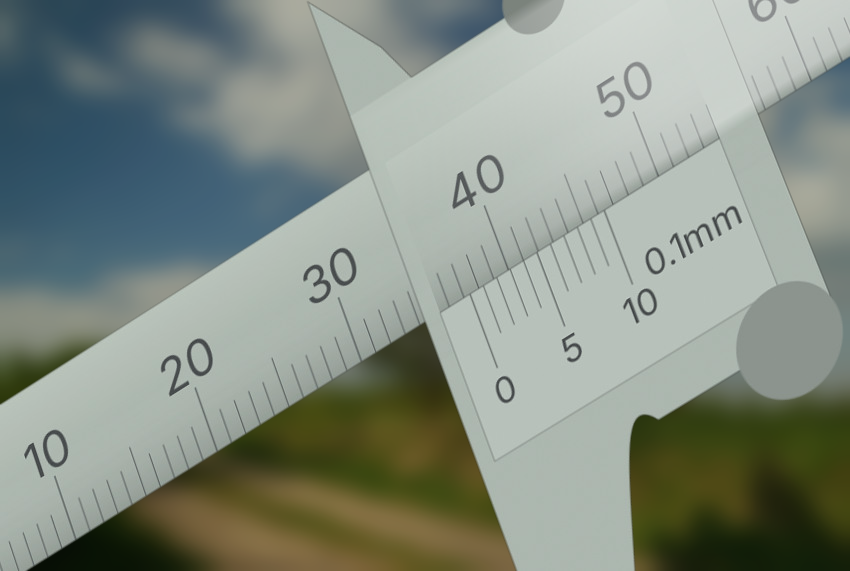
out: 37.4,mm
